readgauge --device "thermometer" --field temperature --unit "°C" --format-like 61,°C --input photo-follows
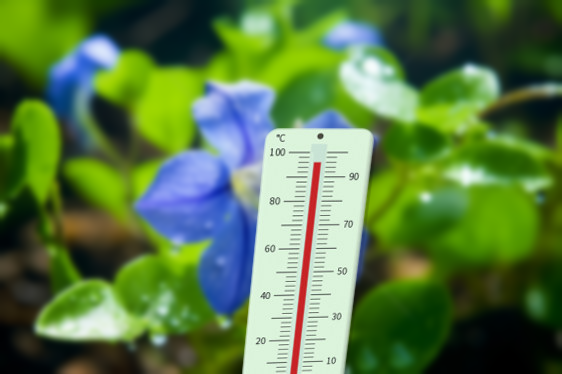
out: 96,°C
